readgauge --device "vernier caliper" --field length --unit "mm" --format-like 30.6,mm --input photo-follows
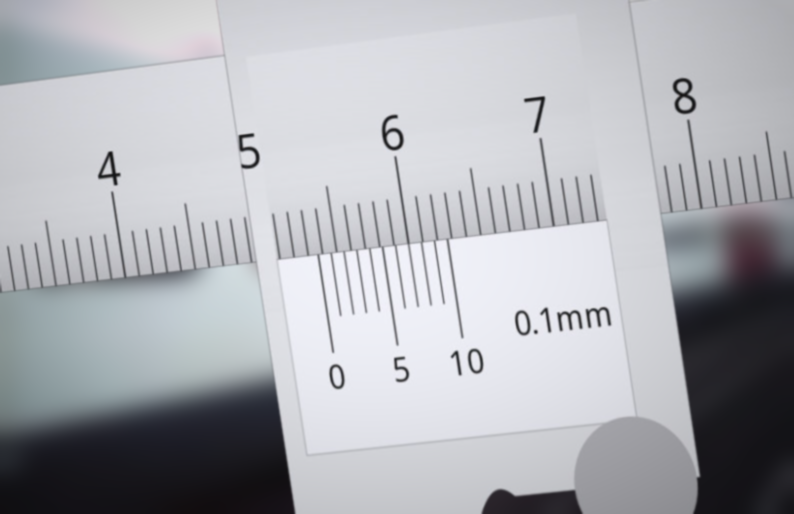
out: 53.7,mm
